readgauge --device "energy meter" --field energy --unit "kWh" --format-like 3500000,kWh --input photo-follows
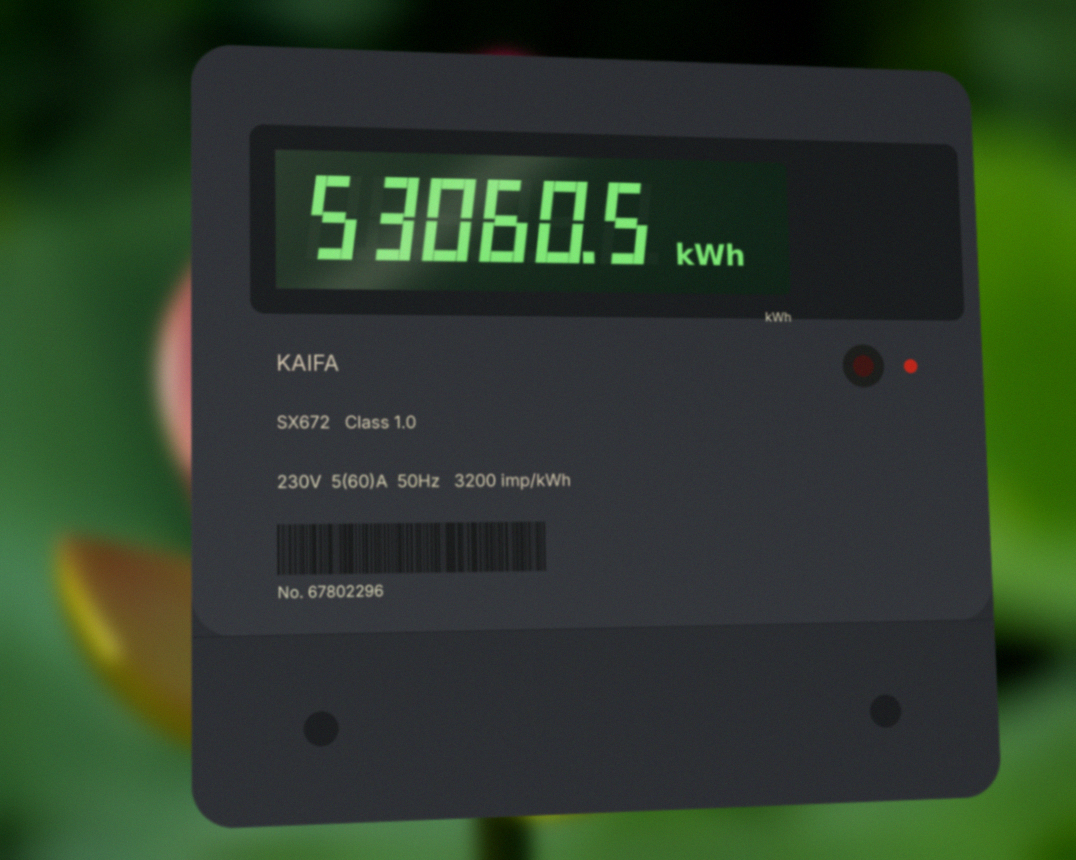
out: 53060.5,kWh
